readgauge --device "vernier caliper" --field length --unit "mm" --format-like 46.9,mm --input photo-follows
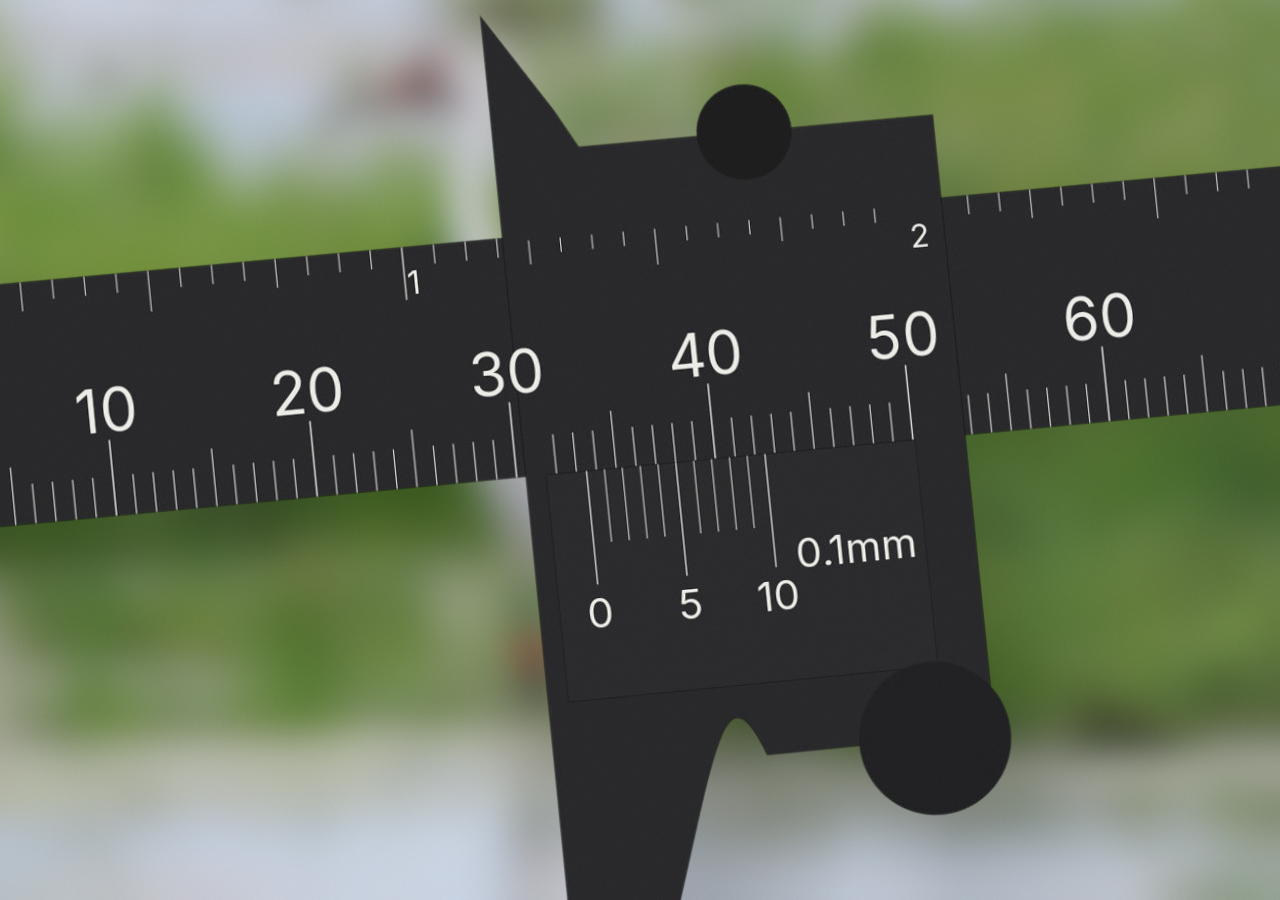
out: 33.5,mm
